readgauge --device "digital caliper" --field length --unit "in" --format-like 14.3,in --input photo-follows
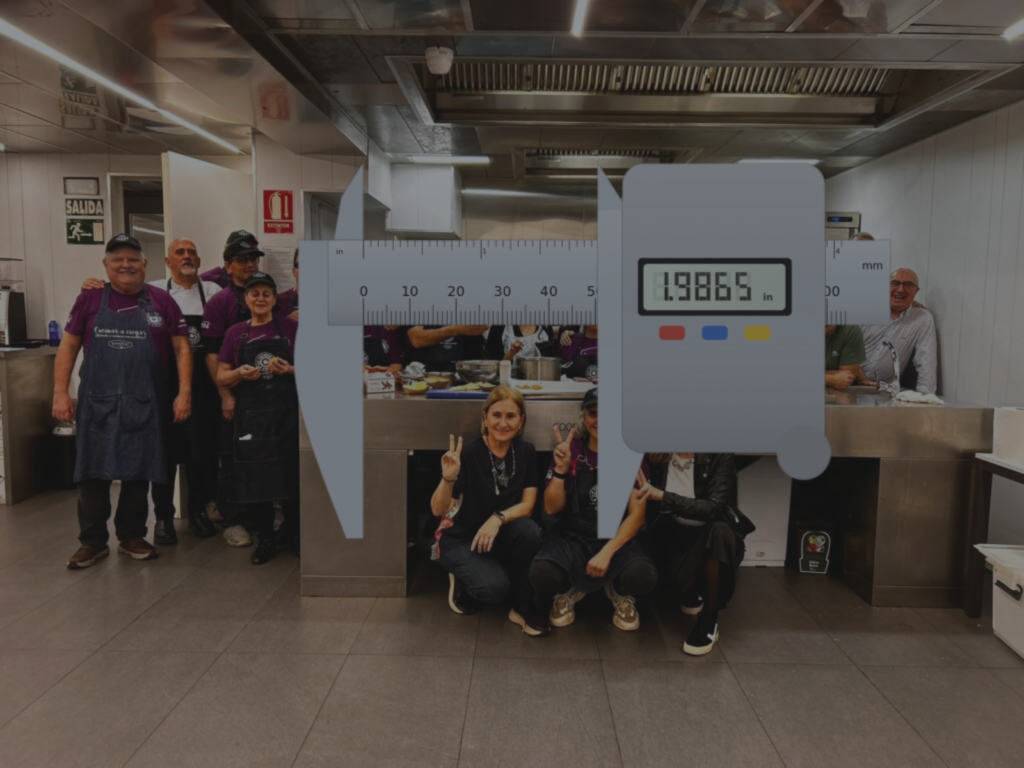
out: 1.9865,in
